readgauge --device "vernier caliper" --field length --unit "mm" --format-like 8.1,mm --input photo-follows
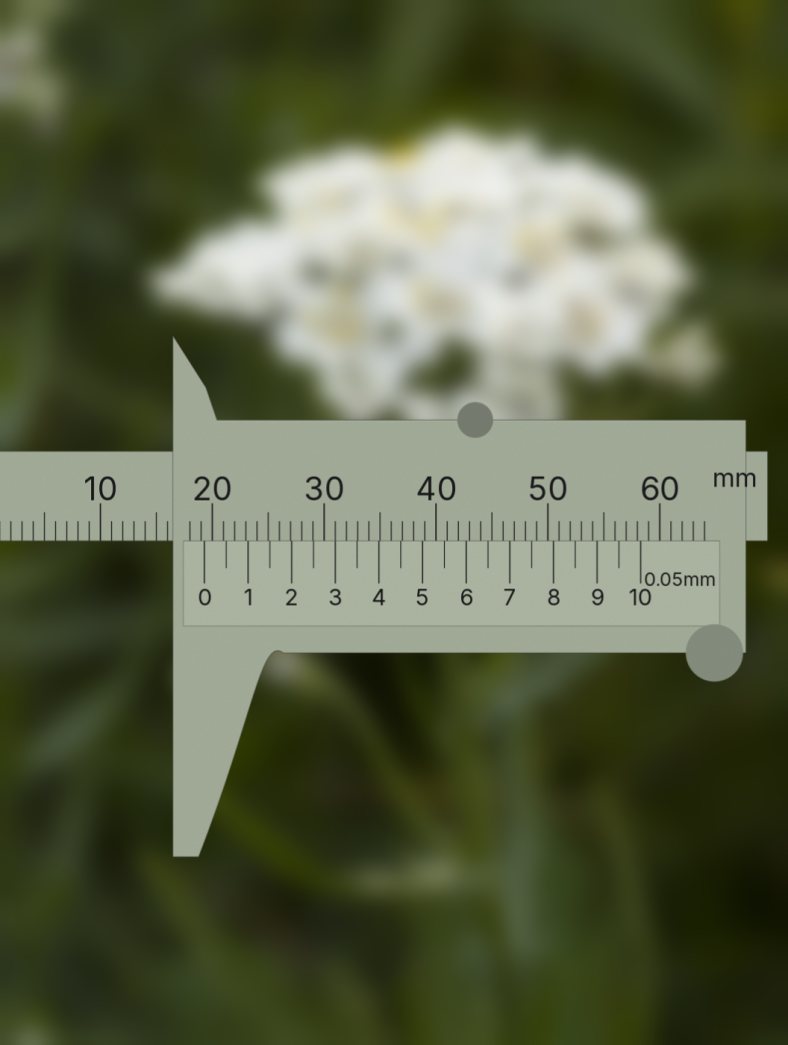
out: 19.3,mm
